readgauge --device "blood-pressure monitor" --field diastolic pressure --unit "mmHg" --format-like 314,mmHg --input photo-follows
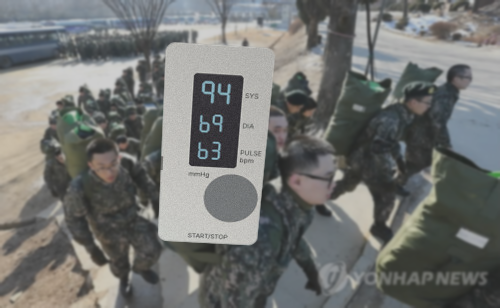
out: 69,mmHg
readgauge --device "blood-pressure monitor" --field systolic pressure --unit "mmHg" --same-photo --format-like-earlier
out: 94,mmHg
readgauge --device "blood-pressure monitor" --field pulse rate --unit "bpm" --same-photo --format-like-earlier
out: 63,bpm
